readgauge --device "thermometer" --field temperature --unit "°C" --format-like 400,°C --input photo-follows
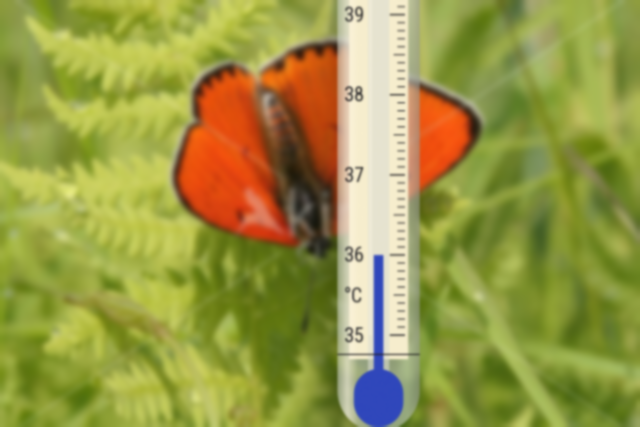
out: 36,°C
